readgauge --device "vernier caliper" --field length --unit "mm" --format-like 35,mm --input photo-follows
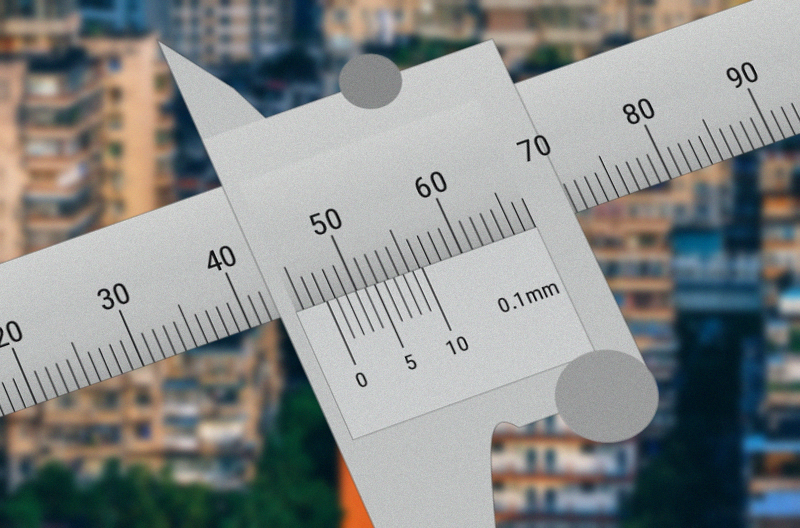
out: 47.2,mm
